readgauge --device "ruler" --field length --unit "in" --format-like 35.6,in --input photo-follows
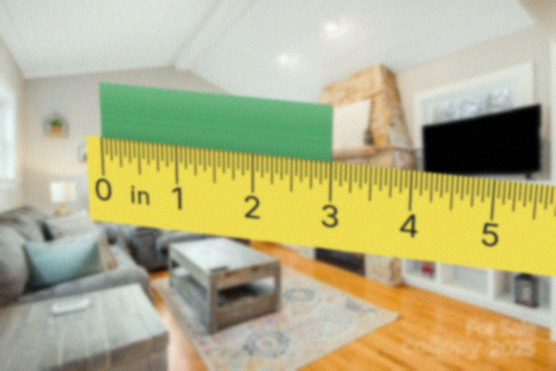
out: 3,in
